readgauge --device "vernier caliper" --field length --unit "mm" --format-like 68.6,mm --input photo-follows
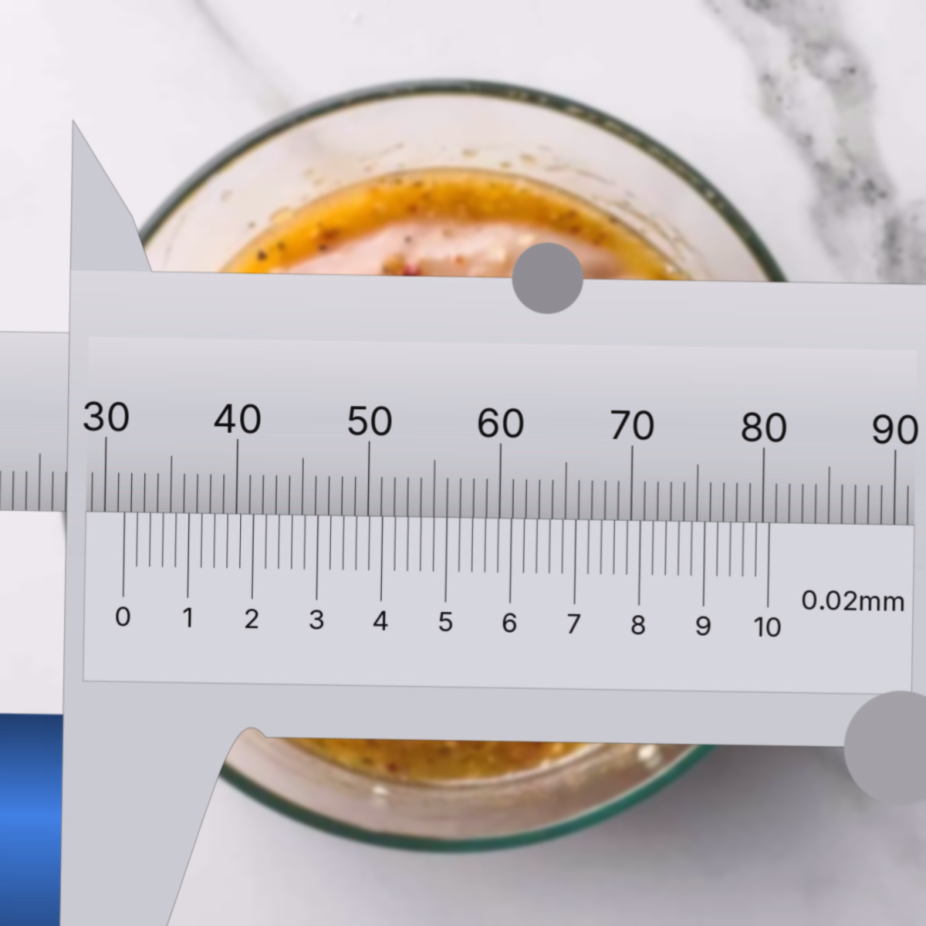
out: 31.5,mm
